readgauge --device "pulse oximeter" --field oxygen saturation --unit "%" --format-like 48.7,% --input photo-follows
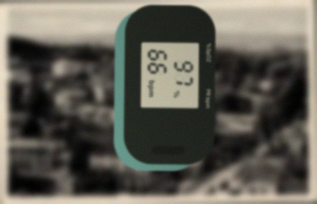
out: 97,%
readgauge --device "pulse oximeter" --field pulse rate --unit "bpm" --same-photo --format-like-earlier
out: 66,bpm
